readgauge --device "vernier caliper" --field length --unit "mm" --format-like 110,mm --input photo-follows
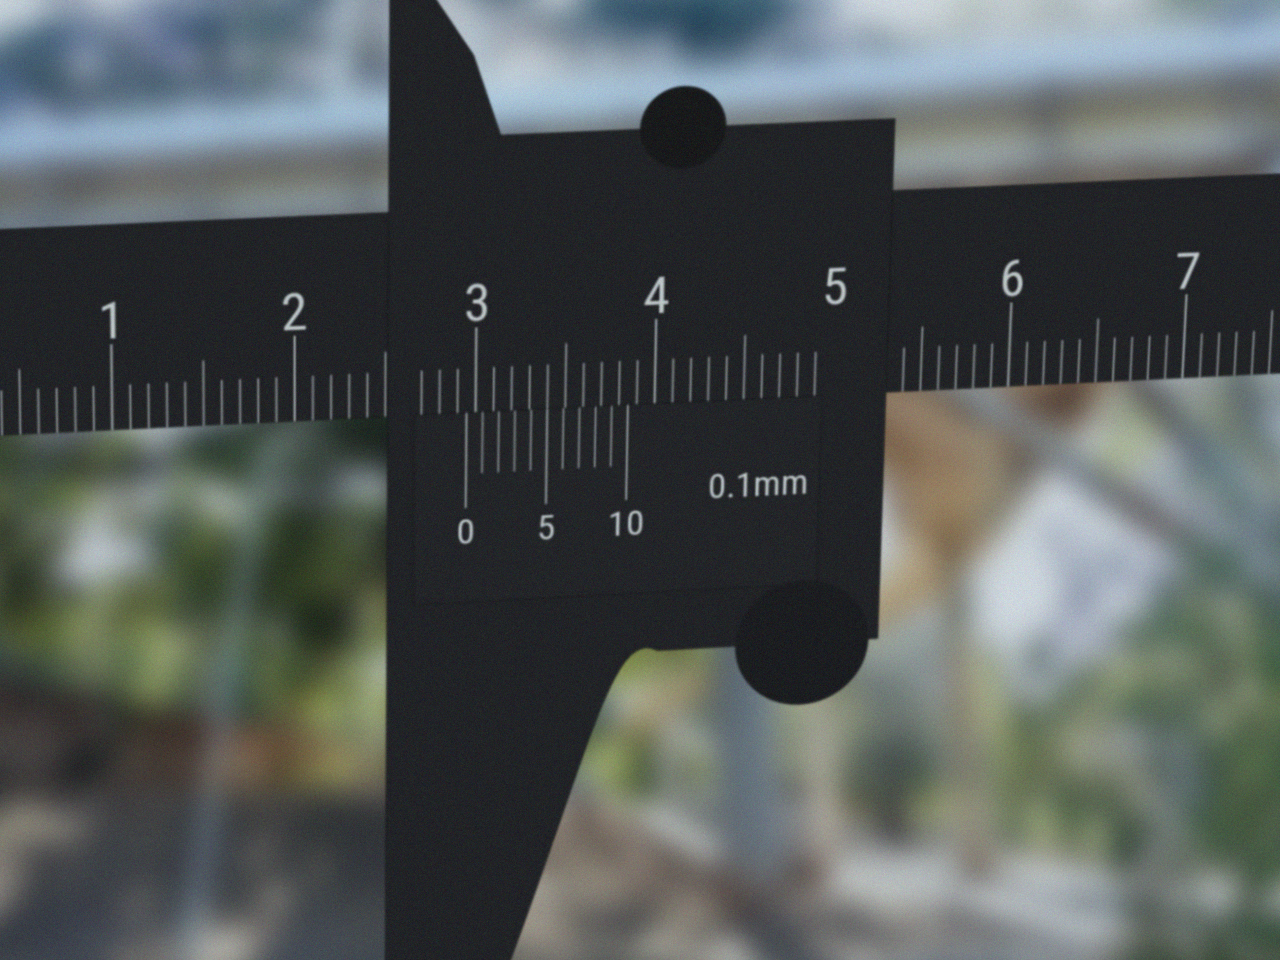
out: 29.5,mm
